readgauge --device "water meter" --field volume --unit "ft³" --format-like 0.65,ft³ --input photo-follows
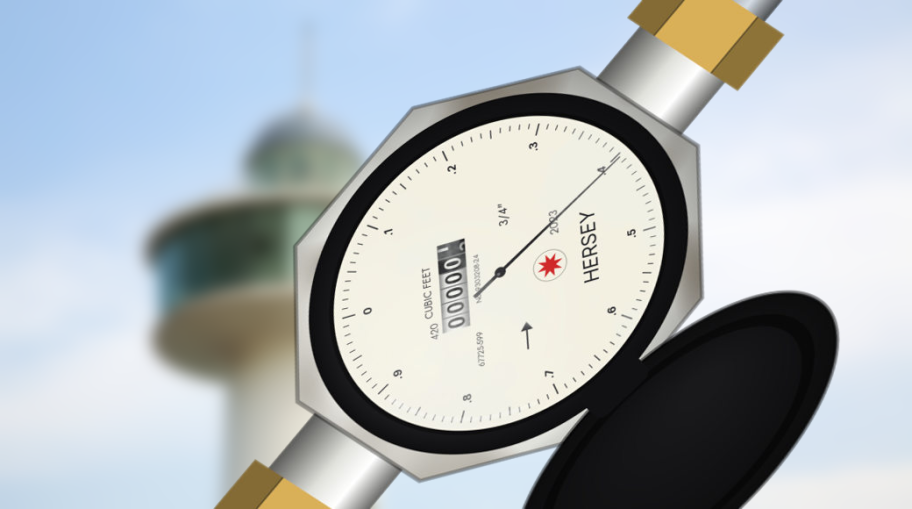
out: 1.40,ft³
